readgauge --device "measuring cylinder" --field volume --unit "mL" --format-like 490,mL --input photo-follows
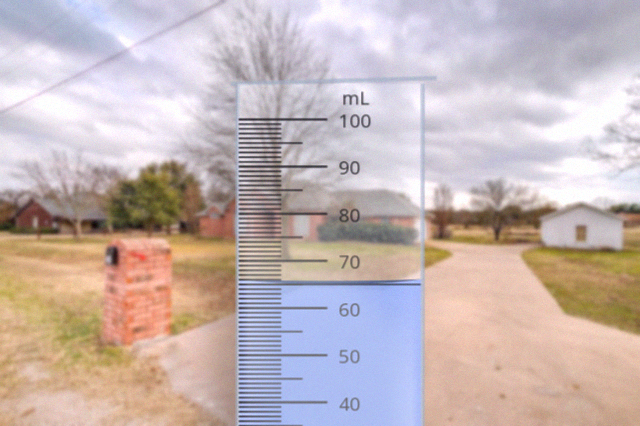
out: 65,mL
